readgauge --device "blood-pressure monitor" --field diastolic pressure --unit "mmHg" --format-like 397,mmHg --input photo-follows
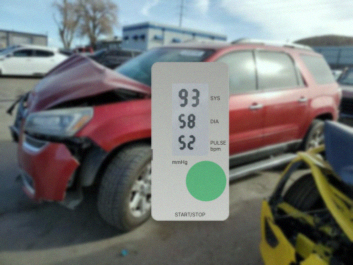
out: 58,mmHg
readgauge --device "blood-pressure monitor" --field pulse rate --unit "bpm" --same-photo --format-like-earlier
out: 52,bpm
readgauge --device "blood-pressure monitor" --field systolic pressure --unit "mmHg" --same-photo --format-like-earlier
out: 93,mmHg
